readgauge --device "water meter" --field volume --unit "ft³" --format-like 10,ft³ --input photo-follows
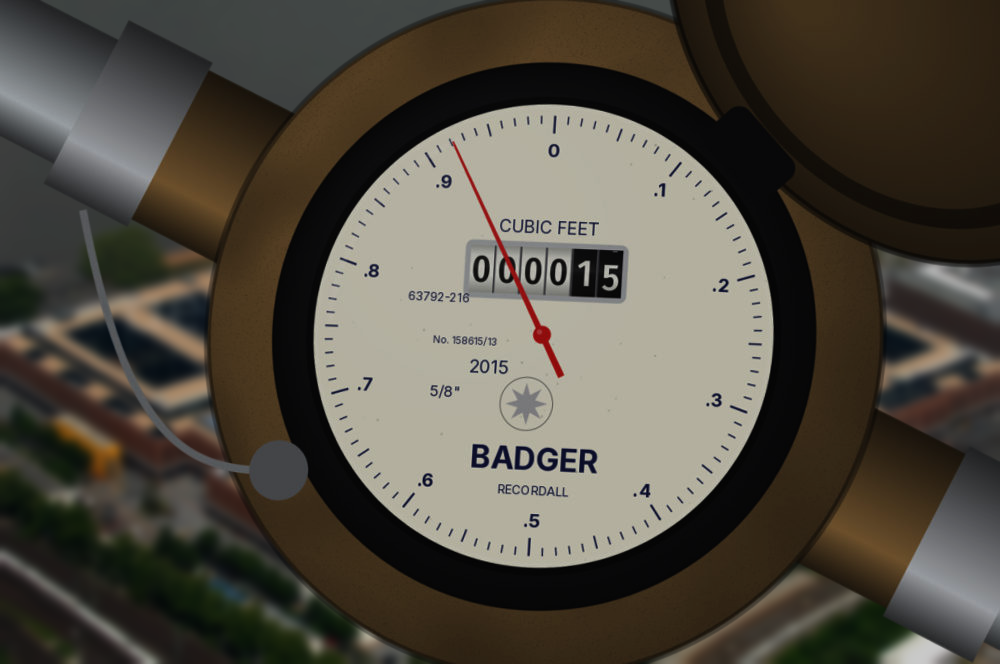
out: 14.92,ft³
